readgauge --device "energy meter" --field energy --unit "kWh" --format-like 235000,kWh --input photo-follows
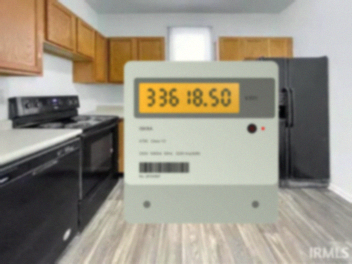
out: 33618.50,kWh
